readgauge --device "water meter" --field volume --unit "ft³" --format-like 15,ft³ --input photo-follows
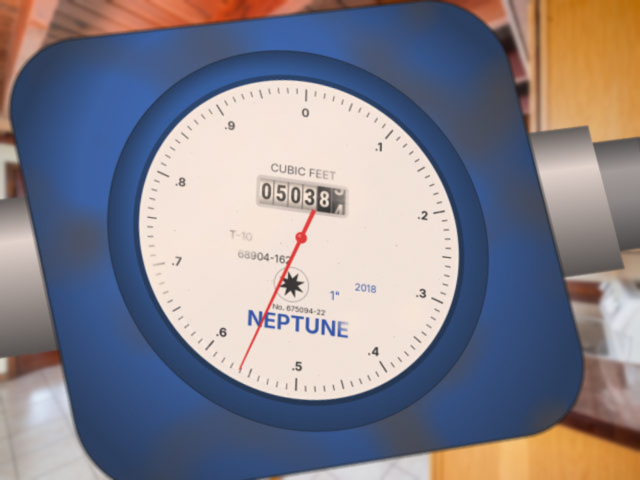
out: 50383.56,ft³
